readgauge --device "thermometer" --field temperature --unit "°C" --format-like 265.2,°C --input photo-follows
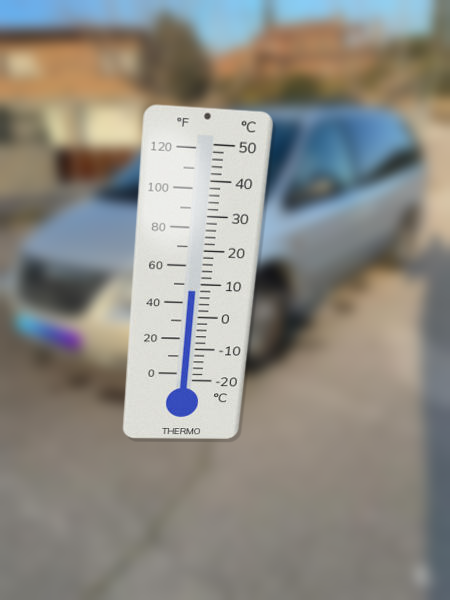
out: 8,°C
